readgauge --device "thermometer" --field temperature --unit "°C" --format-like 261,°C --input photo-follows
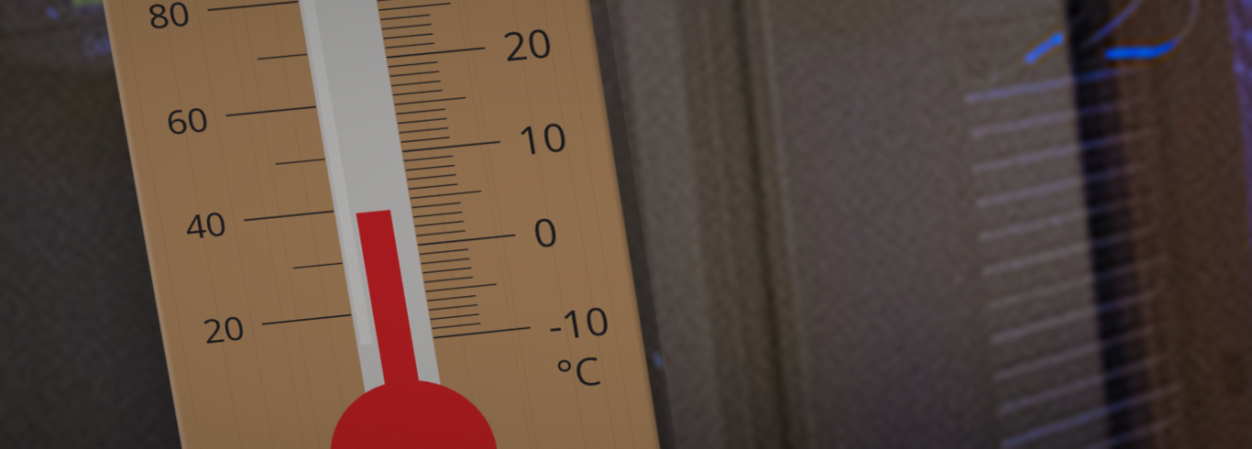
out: 4,°C
